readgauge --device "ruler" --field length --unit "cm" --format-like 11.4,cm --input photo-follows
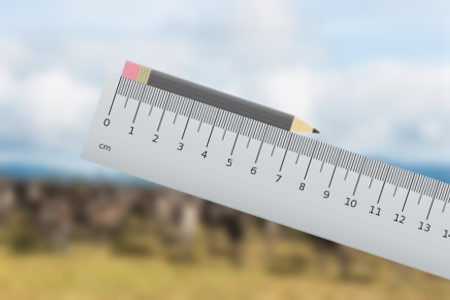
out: 8,cm
